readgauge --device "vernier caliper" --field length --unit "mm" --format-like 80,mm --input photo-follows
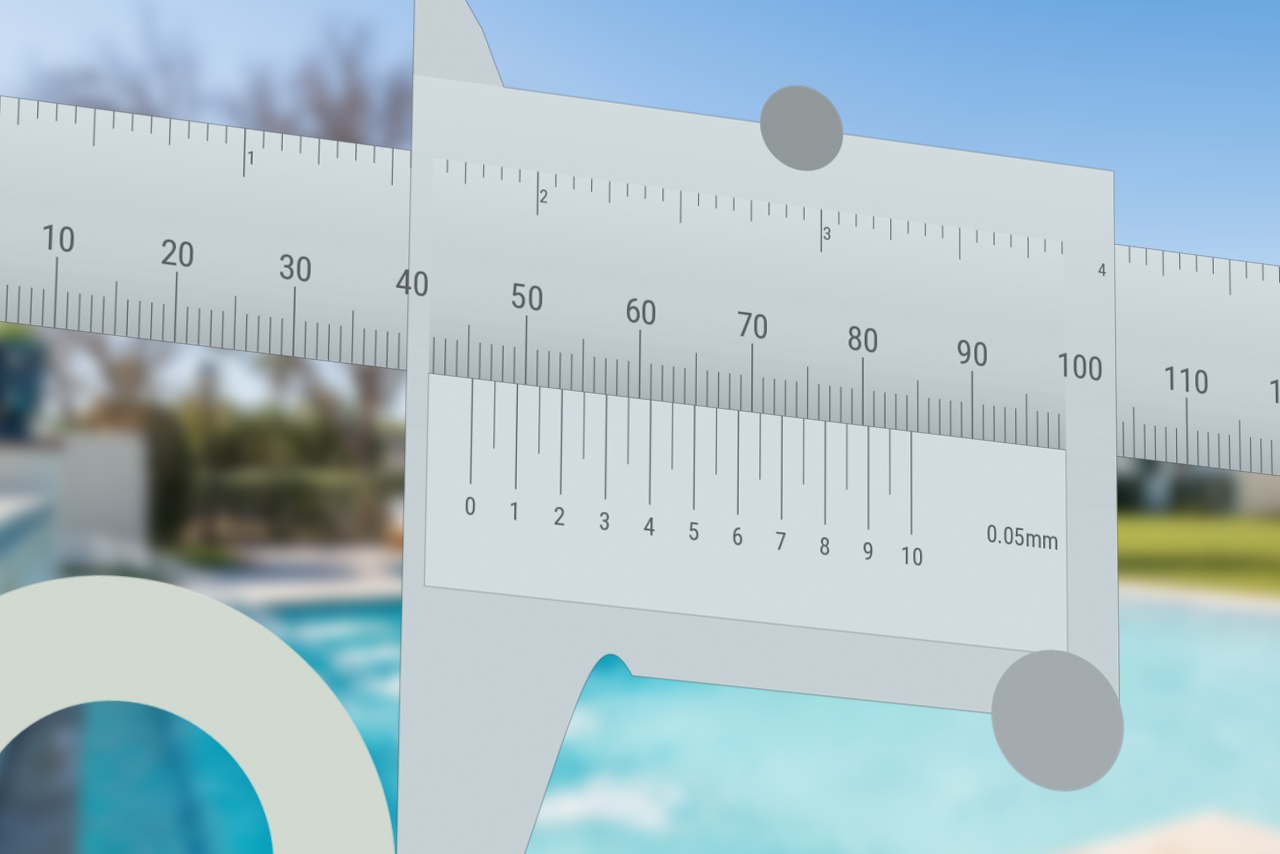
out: 45.4,mm
